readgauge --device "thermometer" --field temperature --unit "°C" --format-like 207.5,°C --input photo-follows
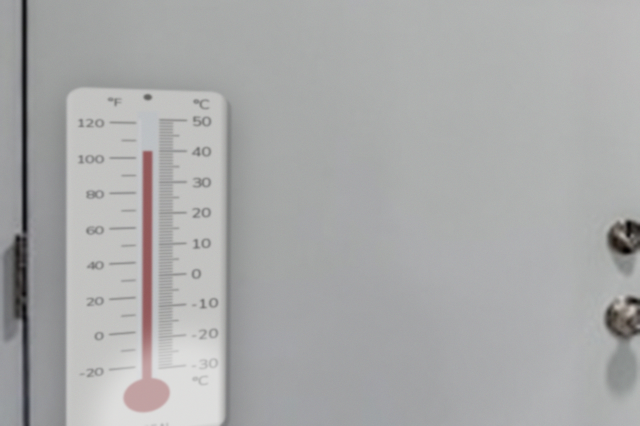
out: 40,°C
